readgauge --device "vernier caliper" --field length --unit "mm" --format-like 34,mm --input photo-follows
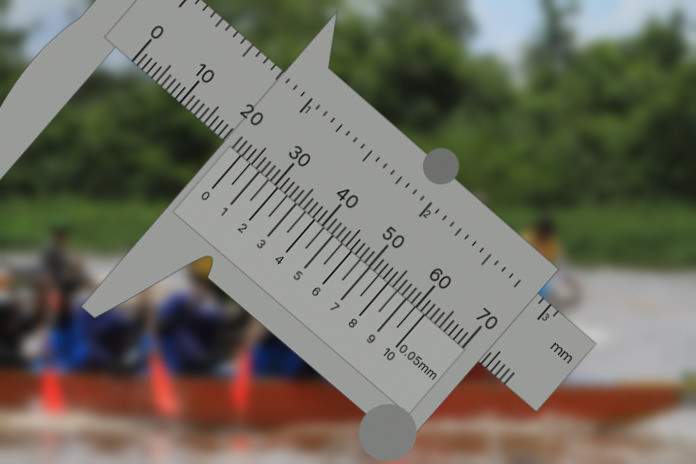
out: 22.8,mm
